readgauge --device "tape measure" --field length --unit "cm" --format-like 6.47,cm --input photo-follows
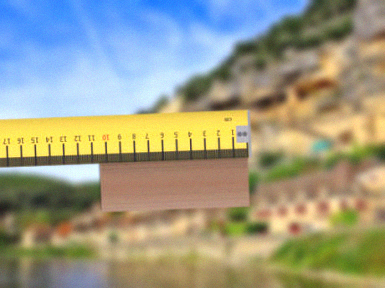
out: 10.5,cm
